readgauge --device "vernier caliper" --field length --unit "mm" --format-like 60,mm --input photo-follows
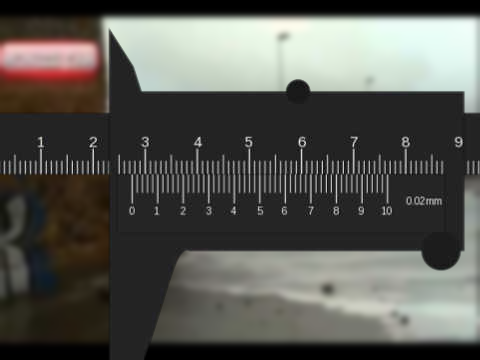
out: 27.5,mm
